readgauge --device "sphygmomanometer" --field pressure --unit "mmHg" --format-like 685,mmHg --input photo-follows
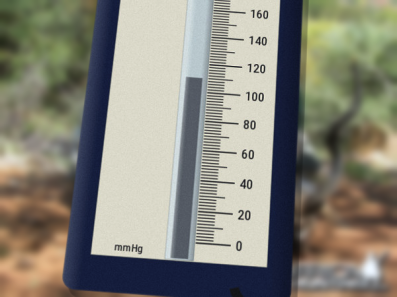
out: 110,mmHg
